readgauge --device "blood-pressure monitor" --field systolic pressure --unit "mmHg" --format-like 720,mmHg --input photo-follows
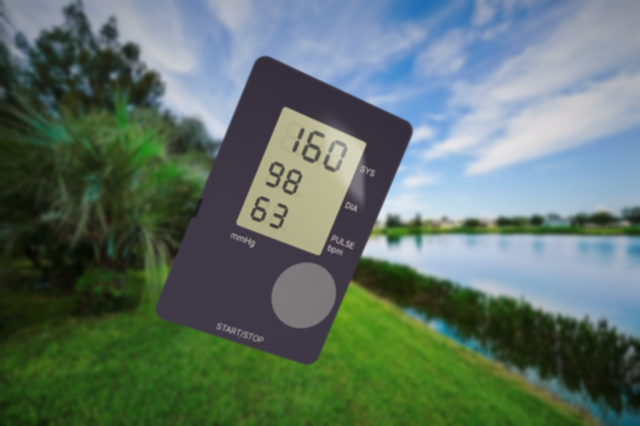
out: 160,mmHg
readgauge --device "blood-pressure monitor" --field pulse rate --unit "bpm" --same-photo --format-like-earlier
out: 63,bpm
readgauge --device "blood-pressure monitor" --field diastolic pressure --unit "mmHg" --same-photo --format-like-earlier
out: 98,mmHg
